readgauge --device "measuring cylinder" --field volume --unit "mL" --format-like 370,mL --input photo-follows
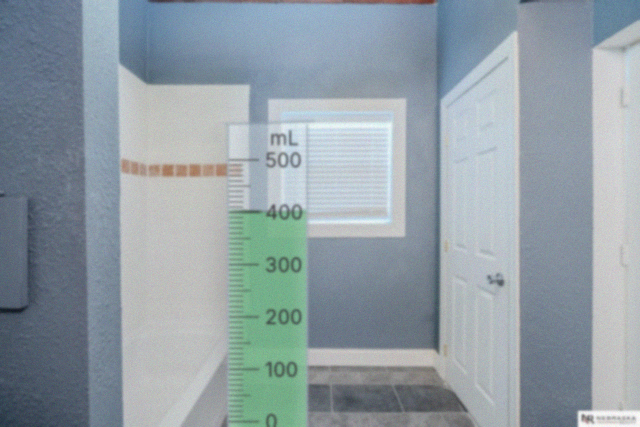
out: 400,mL
